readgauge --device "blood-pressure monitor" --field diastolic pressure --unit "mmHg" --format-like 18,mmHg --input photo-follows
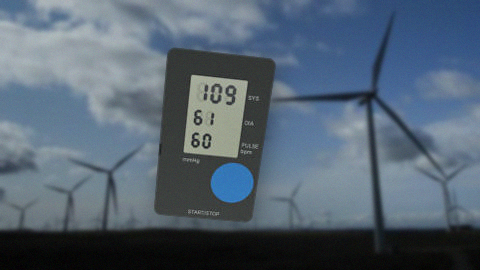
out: 61,mmHg
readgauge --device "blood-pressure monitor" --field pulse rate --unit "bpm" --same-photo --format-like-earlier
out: 60,bpm
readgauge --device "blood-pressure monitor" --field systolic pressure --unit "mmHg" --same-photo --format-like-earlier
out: 109,mmHg
